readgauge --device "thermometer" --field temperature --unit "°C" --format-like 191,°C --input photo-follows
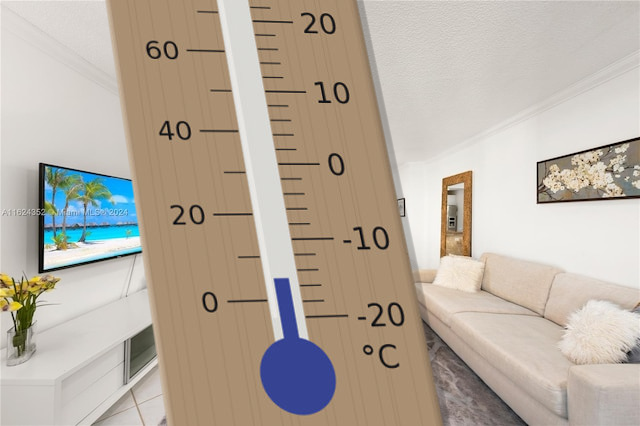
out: -15,°C
